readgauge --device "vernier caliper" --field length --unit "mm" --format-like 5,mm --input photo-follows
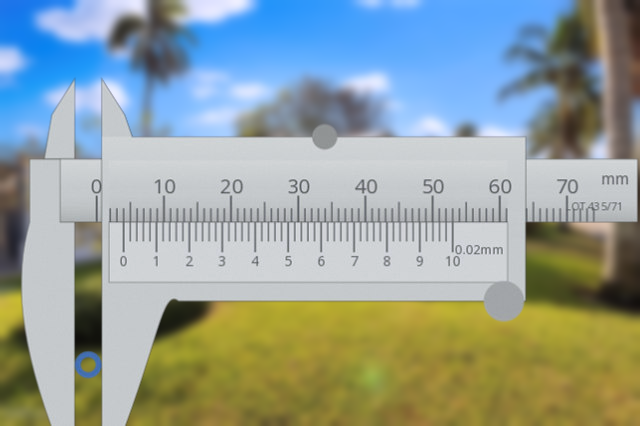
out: 4.0,mm
